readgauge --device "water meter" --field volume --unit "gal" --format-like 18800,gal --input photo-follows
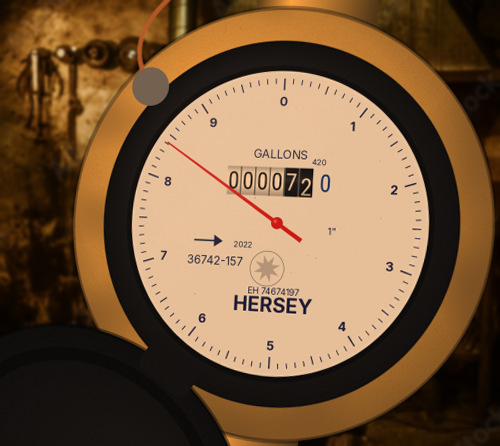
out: 718.4,gal
